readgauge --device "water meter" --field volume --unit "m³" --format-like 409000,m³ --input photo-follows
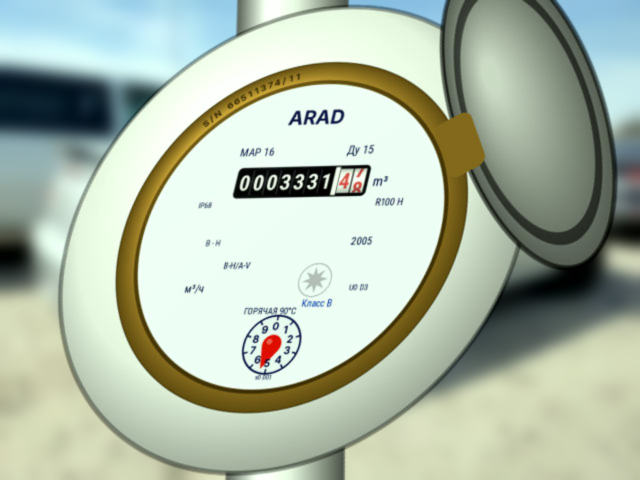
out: 3331.475,m³
